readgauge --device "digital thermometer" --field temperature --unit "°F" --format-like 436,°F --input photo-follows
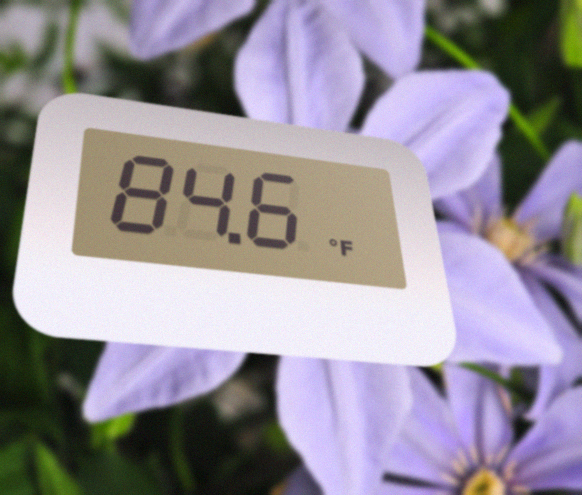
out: 84.6,°F
